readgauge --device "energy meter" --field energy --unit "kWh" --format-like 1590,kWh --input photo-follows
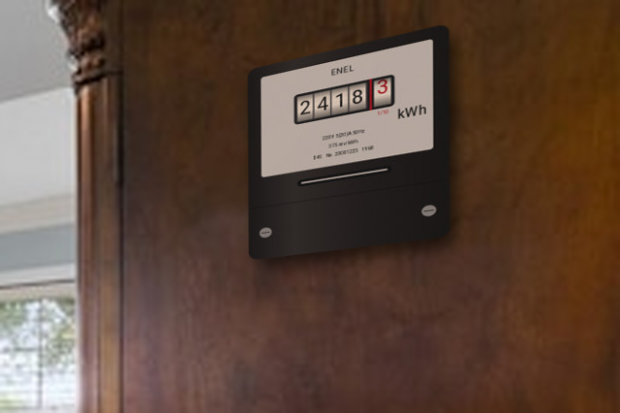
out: 2418.3,kWh
